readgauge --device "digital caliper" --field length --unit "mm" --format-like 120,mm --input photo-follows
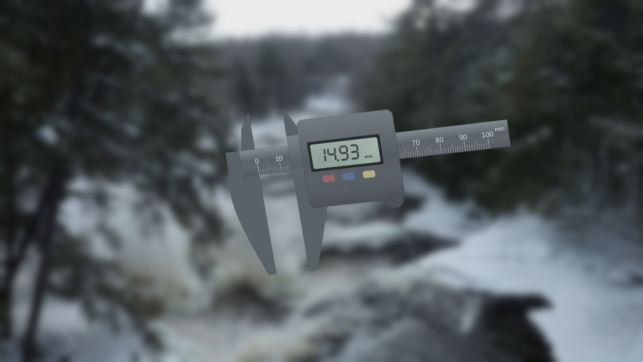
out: 14.93,mm
